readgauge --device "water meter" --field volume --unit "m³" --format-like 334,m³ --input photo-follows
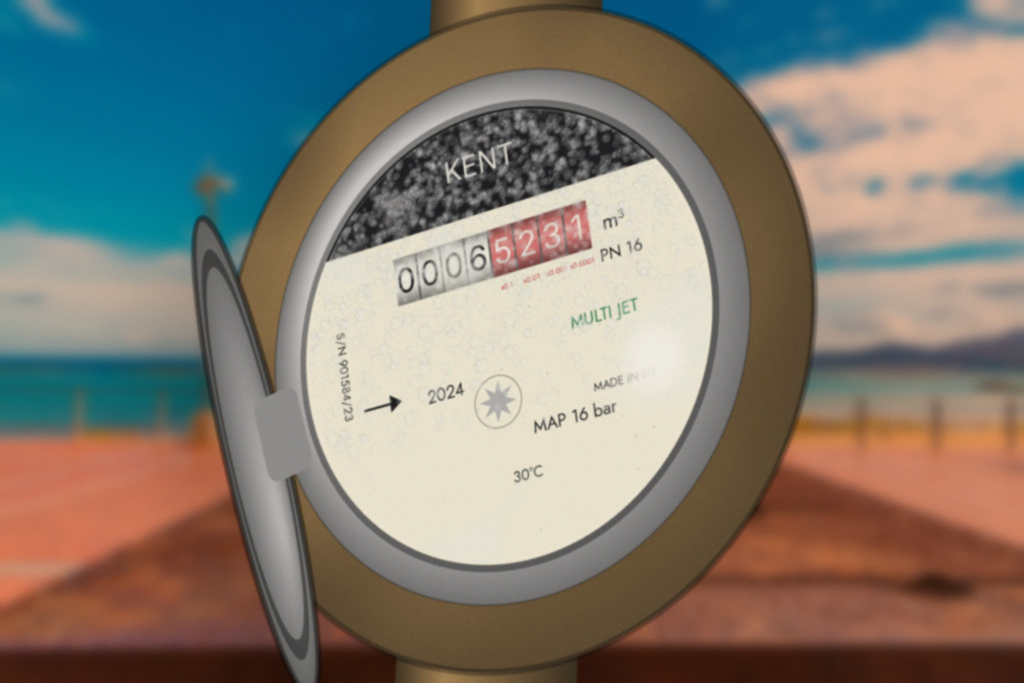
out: 6.5231,m³
